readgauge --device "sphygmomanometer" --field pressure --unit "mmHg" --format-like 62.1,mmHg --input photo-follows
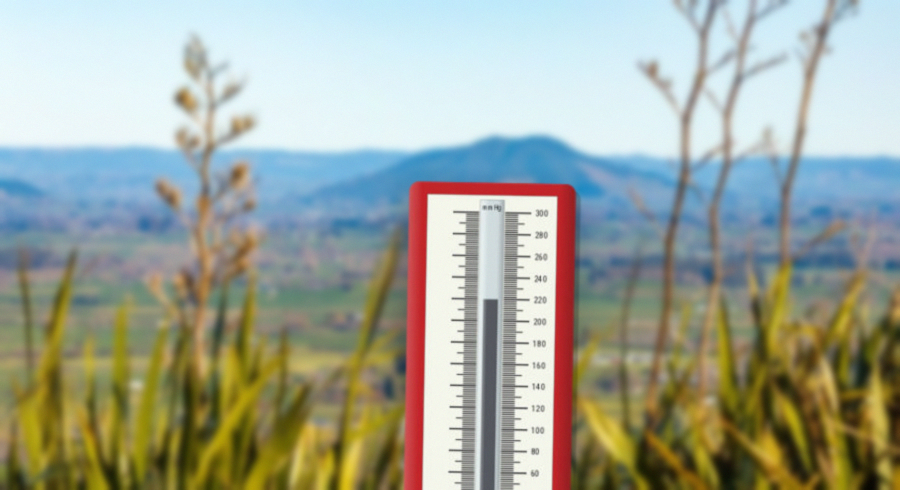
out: 220,mmHg
